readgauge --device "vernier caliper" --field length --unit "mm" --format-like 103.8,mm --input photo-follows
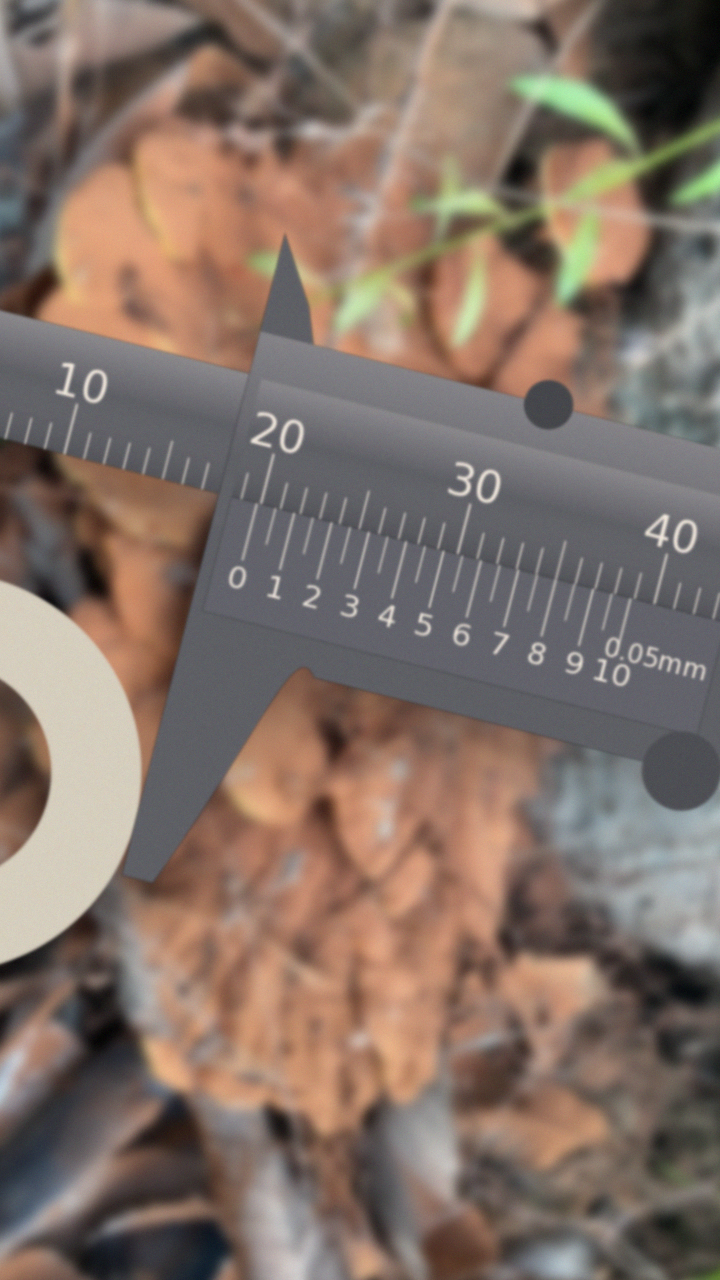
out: 19.8,mm
